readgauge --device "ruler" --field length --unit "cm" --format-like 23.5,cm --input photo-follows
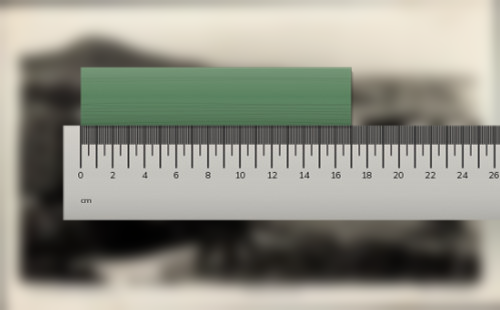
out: 17,cm
